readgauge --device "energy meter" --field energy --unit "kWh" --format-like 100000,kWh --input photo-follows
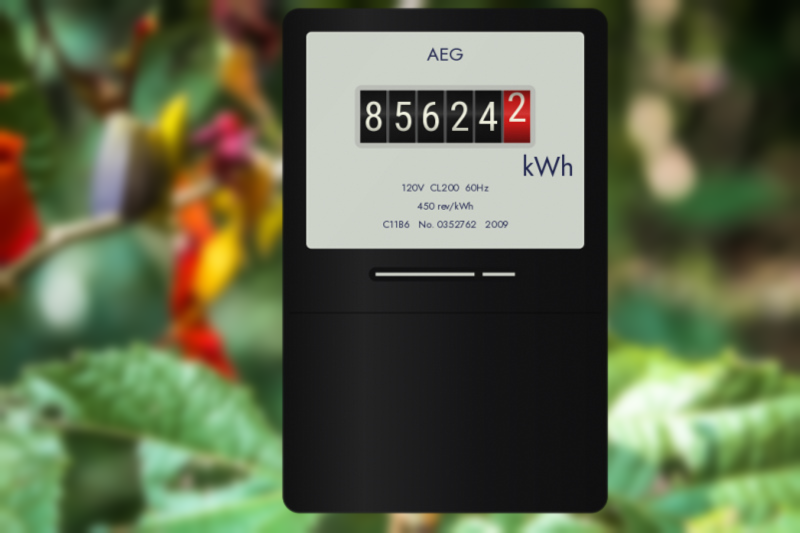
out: 85624.2,kWh
